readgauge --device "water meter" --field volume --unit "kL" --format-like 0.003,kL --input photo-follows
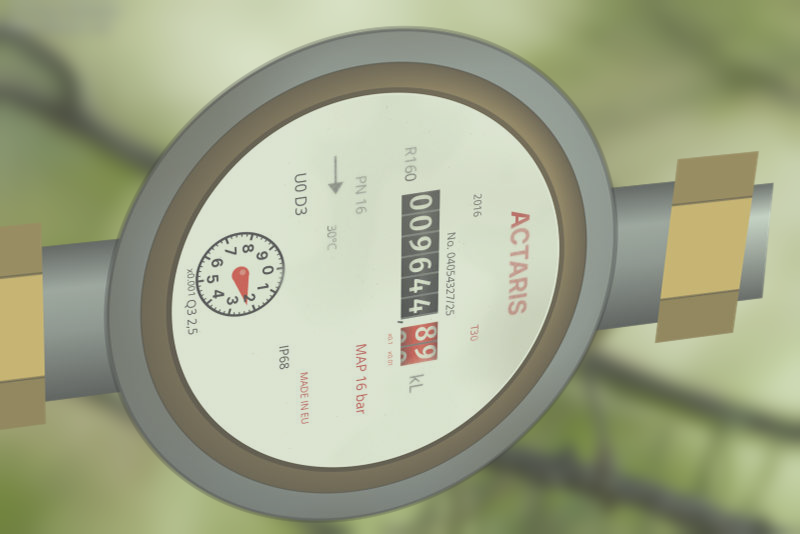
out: 9644.892,kL
